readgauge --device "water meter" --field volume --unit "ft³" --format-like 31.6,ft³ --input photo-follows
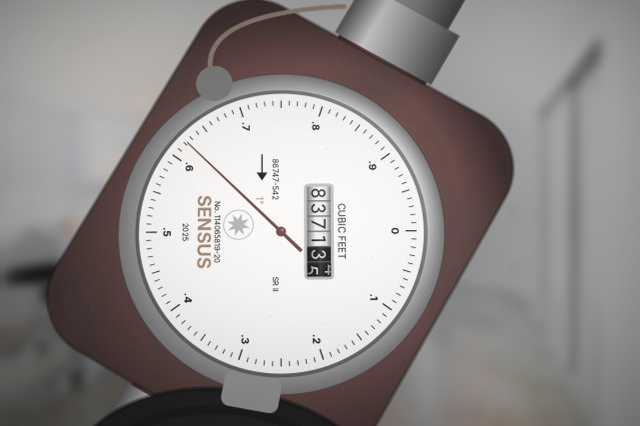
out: 837134.62,ft³
